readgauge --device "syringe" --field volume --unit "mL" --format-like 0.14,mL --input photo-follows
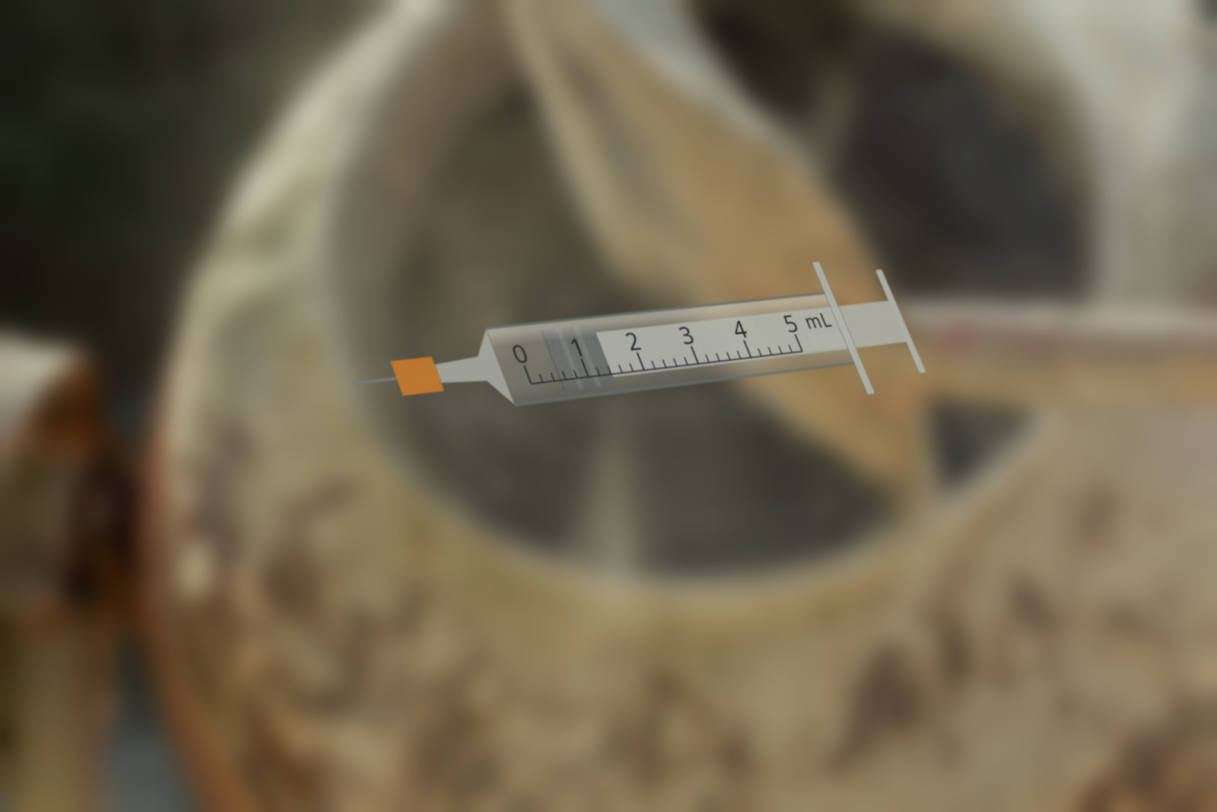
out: 0.5,mL
